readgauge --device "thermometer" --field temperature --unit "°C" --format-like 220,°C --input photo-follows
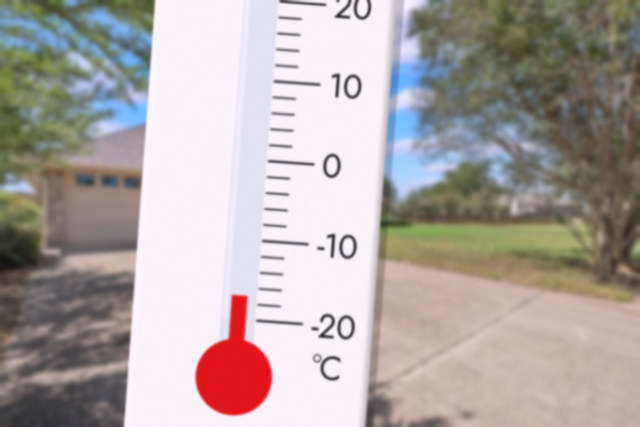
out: -17,°C
